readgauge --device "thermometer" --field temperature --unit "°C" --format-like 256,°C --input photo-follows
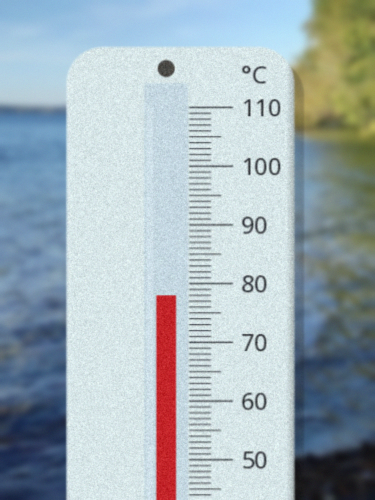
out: 78,°C
